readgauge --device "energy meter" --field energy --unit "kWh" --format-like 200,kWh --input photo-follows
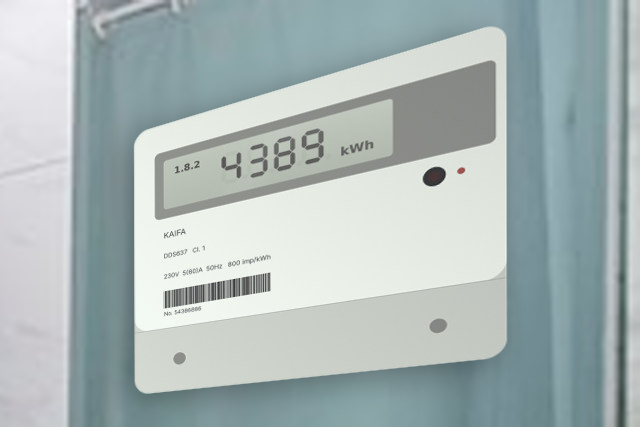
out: 4389,kWh
